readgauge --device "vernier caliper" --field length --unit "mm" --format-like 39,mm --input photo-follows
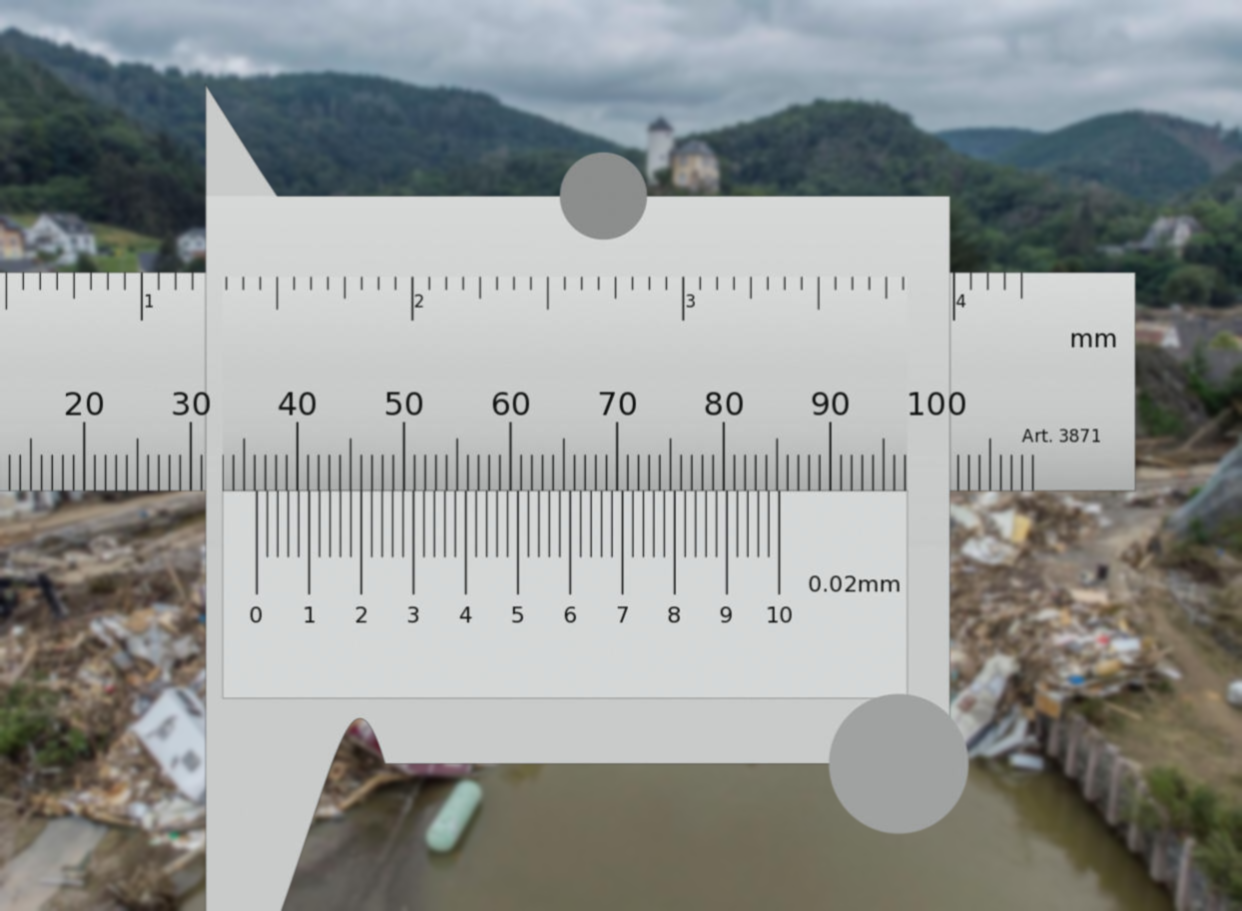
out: 36.2,mm
